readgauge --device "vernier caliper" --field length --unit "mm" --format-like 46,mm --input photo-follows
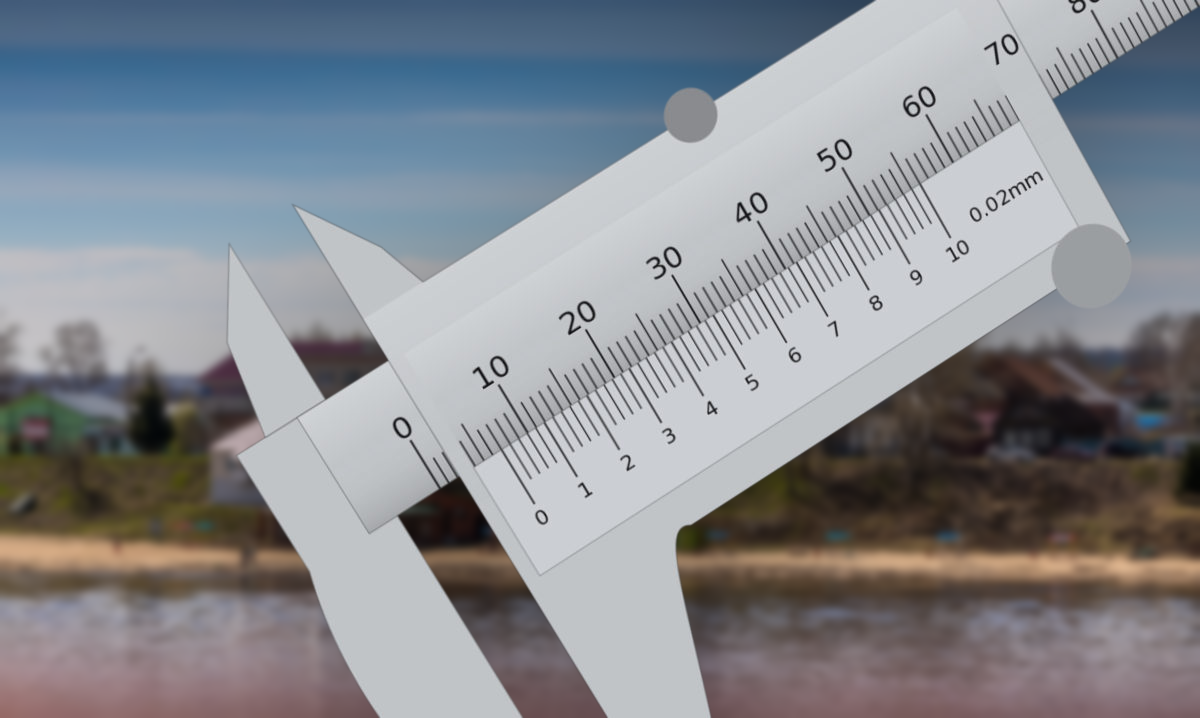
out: 7.0,mm
